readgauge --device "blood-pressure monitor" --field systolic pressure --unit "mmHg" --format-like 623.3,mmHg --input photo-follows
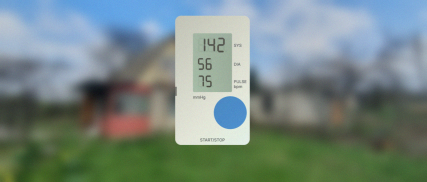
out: 142,mmHg
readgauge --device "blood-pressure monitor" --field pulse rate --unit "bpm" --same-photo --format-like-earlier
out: 75,bpm
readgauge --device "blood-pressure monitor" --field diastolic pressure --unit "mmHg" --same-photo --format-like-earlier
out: 56,mmHg
